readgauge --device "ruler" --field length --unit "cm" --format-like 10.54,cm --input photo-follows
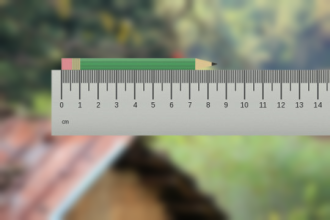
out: 8.5,cm
